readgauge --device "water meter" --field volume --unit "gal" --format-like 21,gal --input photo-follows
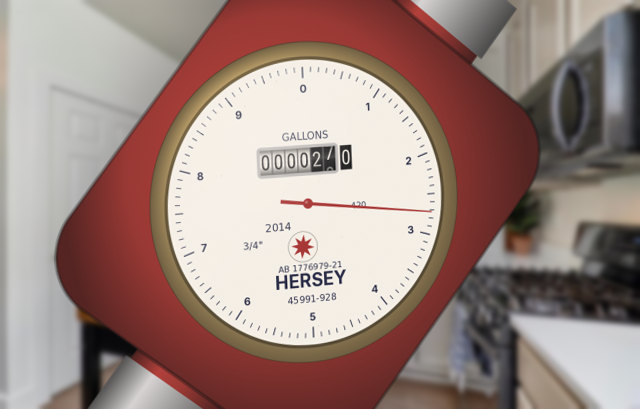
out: 272.7,gal
